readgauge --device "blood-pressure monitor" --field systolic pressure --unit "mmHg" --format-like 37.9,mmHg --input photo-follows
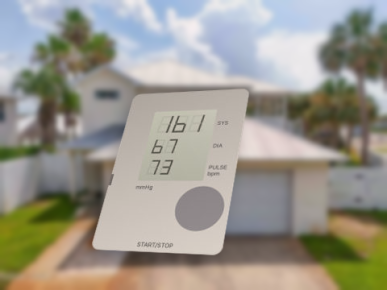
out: 161,mmHg
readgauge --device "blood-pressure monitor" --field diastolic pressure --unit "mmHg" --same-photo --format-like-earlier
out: 67,mmHg
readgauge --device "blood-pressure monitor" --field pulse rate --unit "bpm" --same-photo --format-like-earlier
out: 73,bpm
